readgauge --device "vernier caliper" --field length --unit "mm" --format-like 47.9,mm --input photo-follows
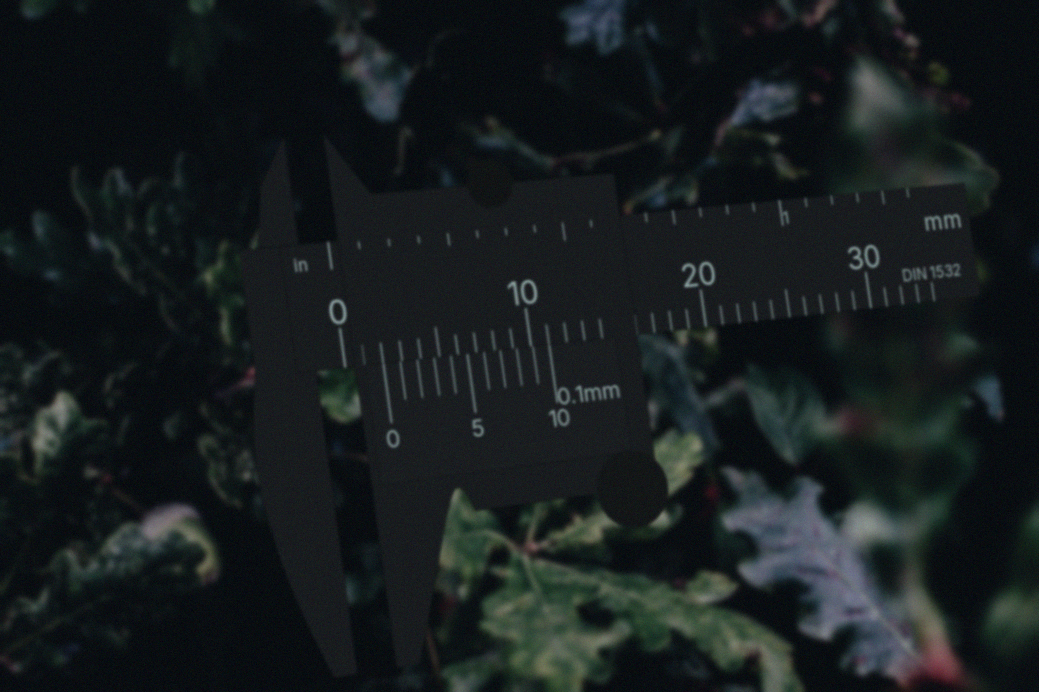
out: 2.0,mm
